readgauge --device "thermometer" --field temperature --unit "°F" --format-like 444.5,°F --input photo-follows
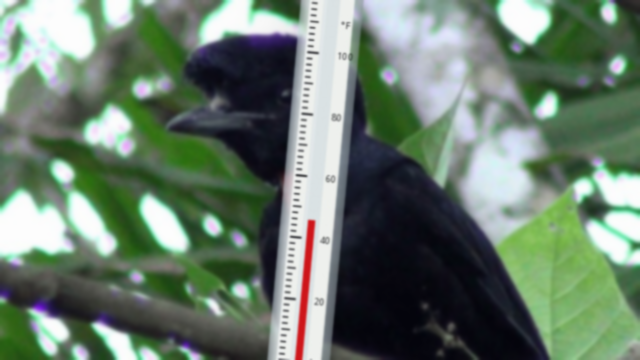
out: 46,°F
